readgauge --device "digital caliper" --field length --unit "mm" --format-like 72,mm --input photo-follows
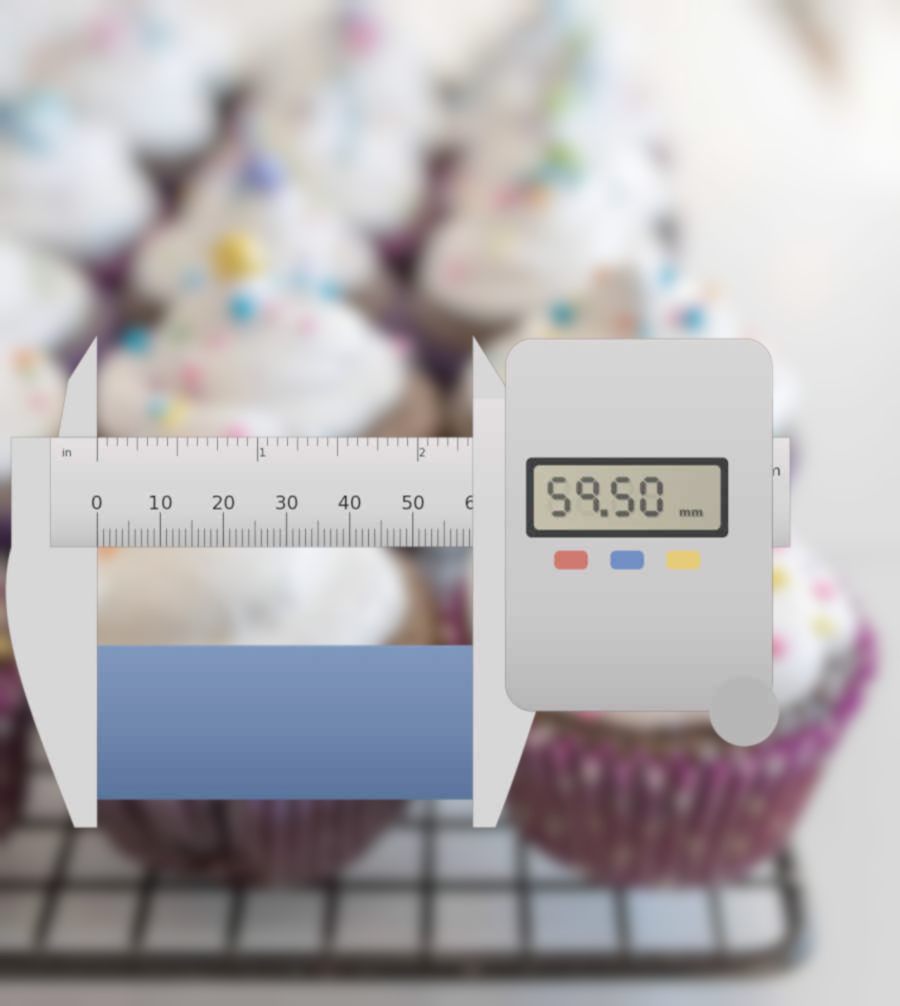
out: 59.50,mm
